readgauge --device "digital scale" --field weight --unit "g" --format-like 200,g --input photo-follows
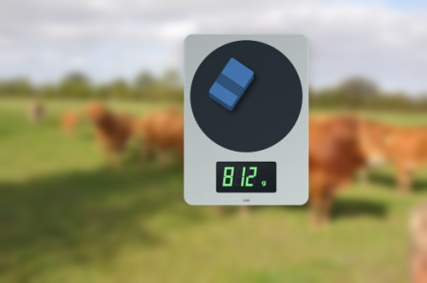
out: 812,g
